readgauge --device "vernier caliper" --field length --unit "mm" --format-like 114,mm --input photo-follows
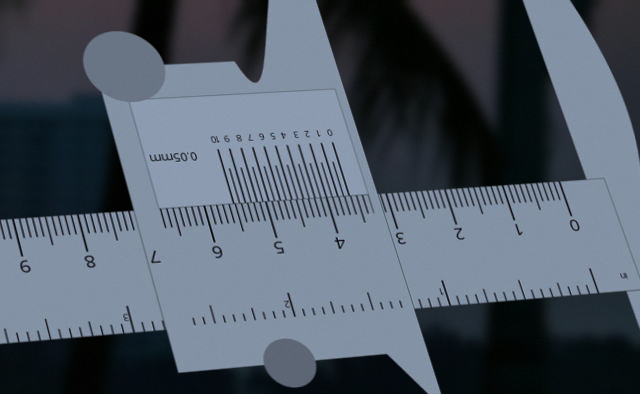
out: 36.2,mm
